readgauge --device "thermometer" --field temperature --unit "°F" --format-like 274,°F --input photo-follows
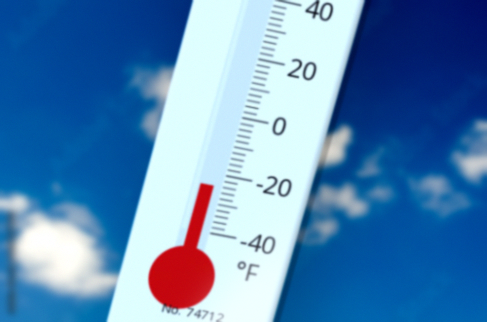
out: -24,°F
